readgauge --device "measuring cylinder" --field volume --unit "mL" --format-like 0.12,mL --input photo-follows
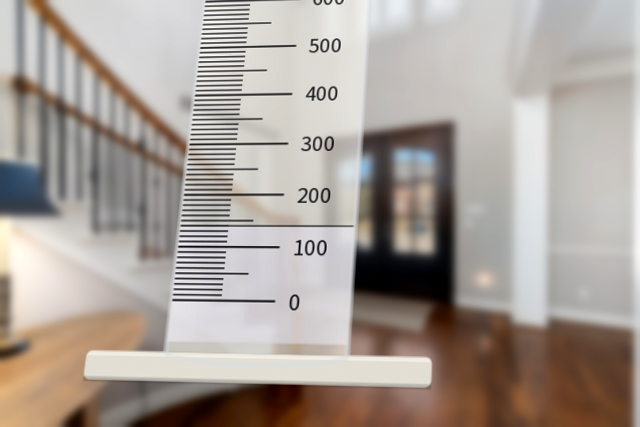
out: 140,mL
